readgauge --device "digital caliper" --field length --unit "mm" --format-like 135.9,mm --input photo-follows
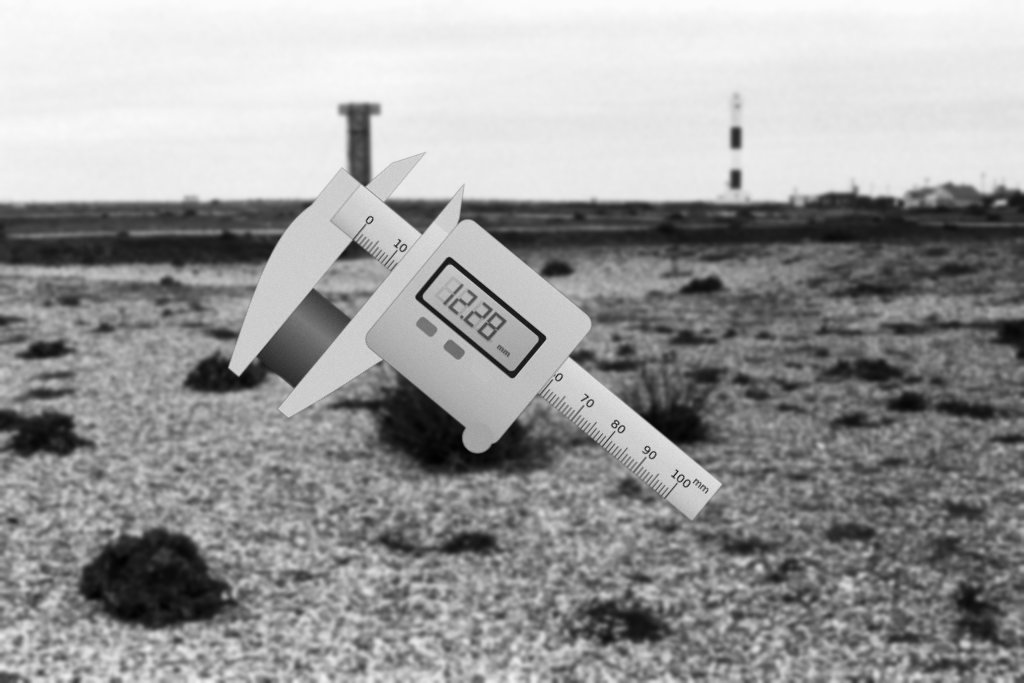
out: 12.28,mm
